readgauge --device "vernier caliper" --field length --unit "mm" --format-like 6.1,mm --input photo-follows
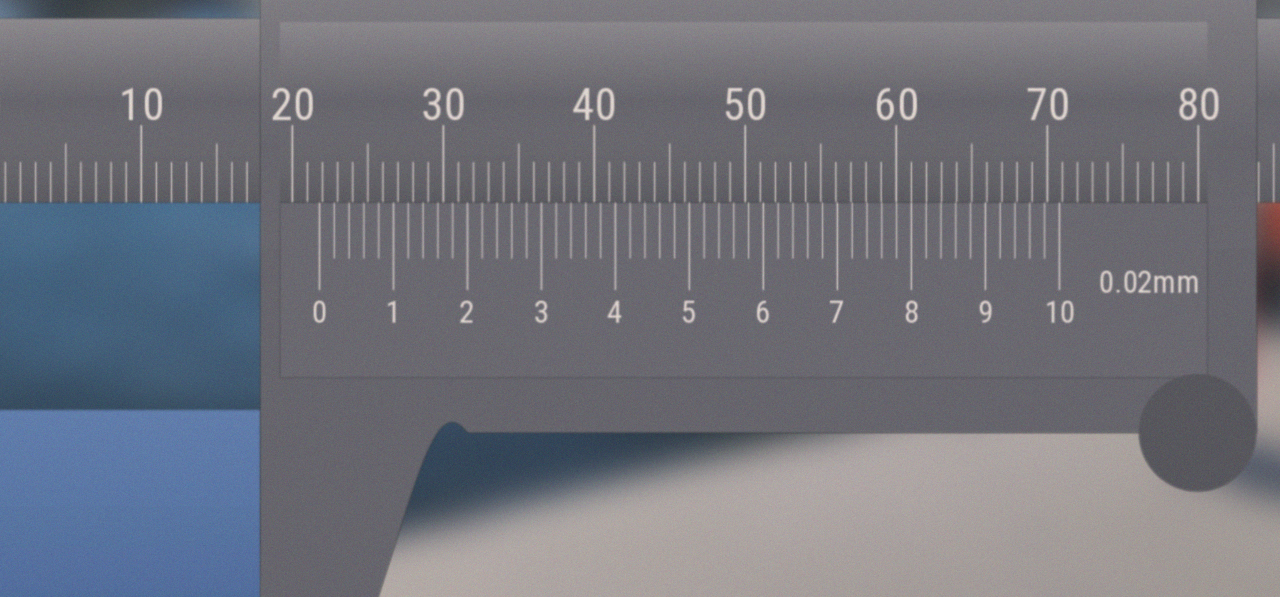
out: 21.8,mm
